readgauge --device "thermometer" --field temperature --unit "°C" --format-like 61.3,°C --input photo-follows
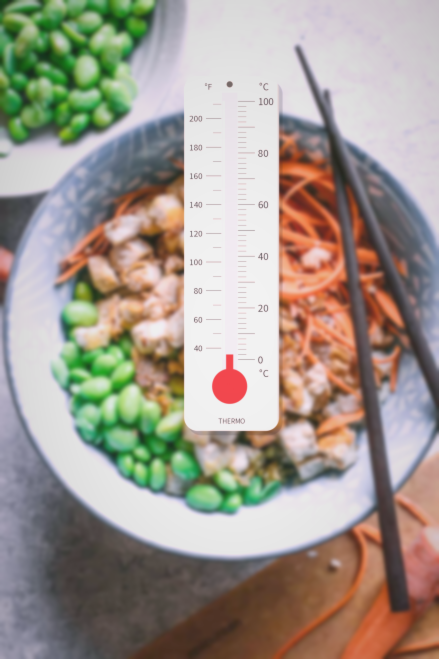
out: 2,°C
